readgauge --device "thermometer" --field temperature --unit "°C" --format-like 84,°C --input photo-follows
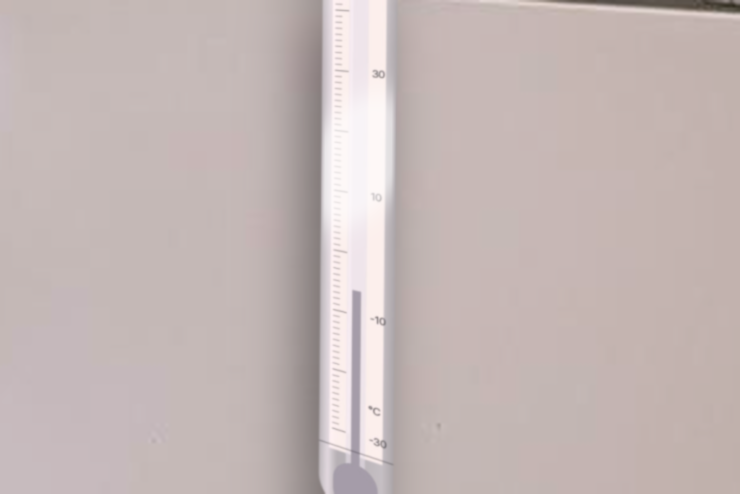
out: -6,°C
